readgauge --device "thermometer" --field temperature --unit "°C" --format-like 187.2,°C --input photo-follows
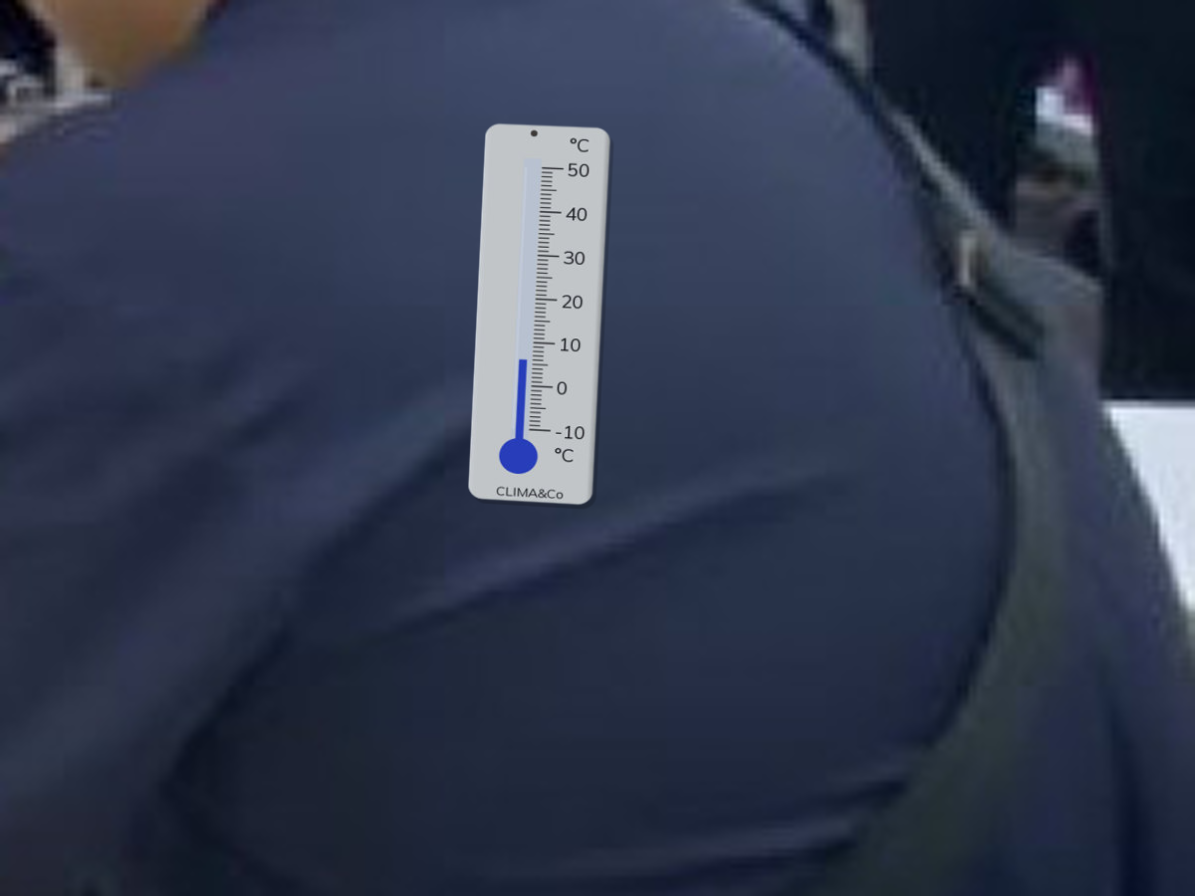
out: 6,°C
